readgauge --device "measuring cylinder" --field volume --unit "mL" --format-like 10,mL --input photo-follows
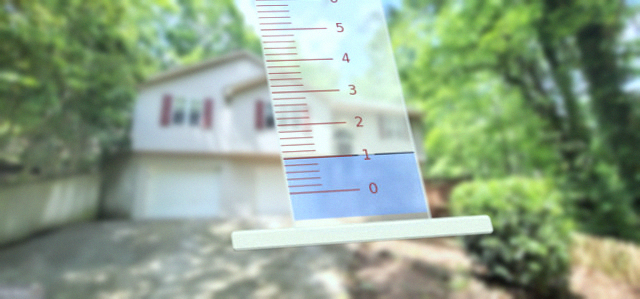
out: 1,mL
